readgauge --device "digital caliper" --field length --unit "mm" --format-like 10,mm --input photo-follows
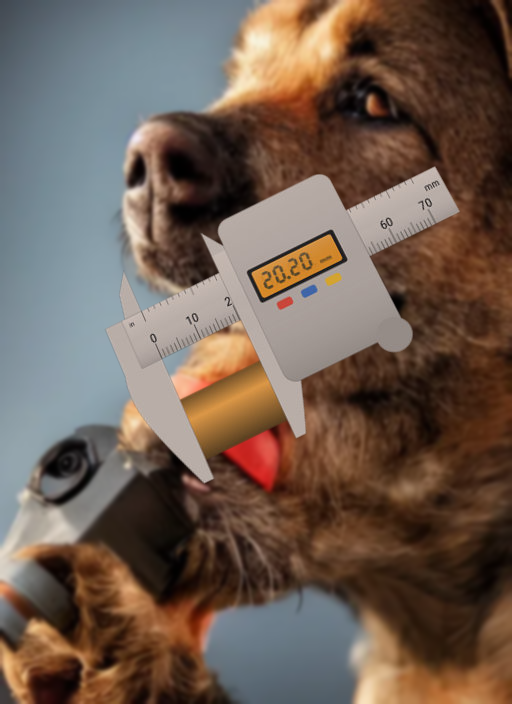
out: 20.20,mm
